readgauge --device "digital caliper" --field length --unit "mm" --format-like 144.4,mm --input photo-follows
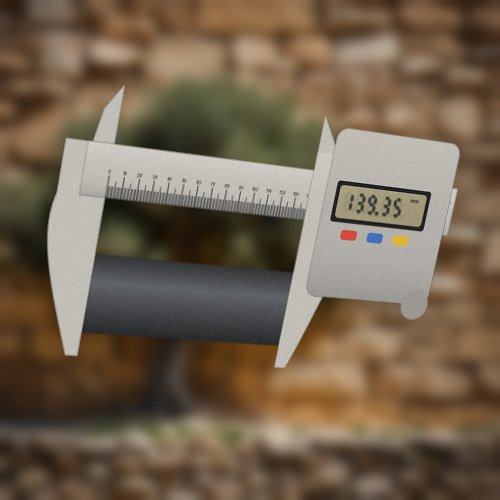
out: 139.35,mm
